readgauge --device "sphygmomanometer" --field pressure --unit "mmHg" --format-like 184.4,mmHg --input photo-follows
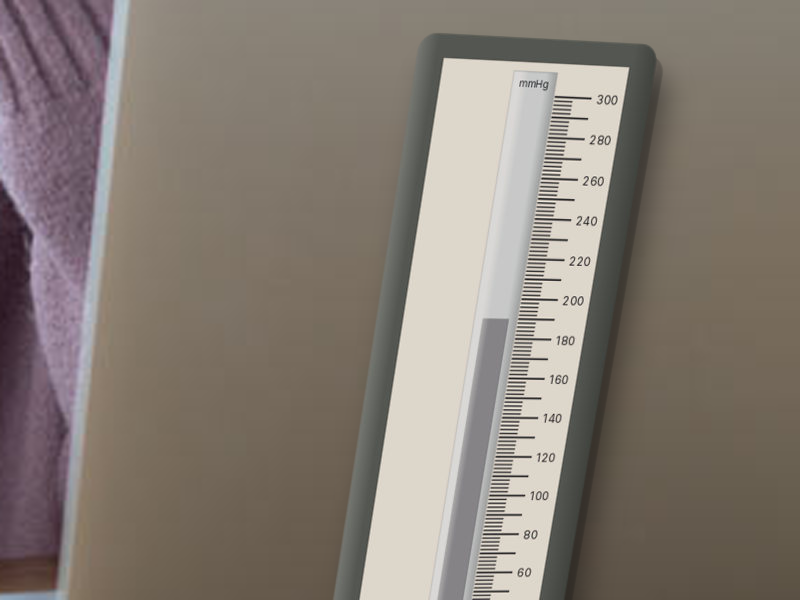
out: 190,mmHg
